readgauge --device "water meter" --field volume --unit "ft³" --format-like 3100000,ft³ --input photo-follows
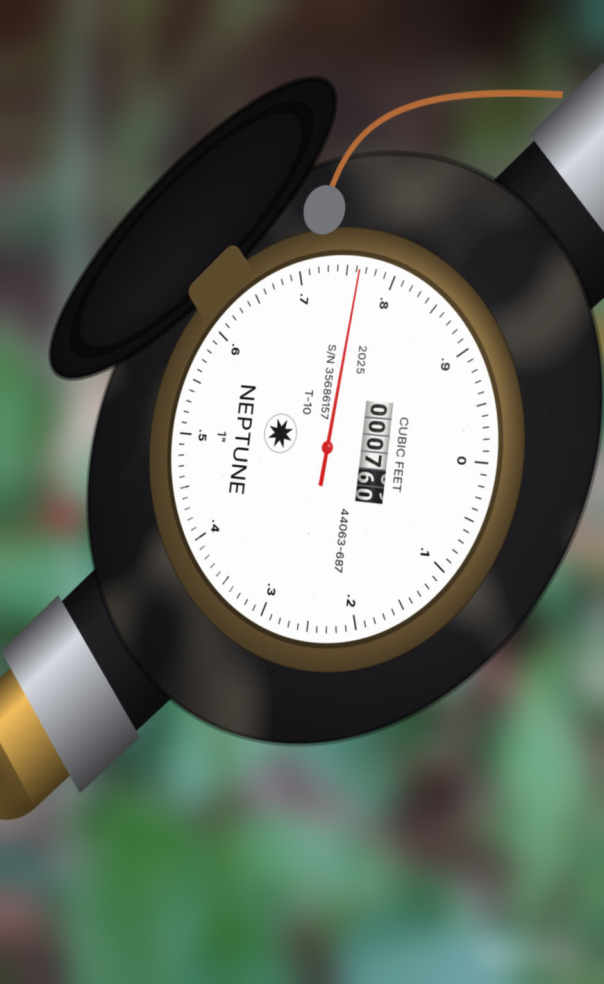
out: 759.76,ft³
